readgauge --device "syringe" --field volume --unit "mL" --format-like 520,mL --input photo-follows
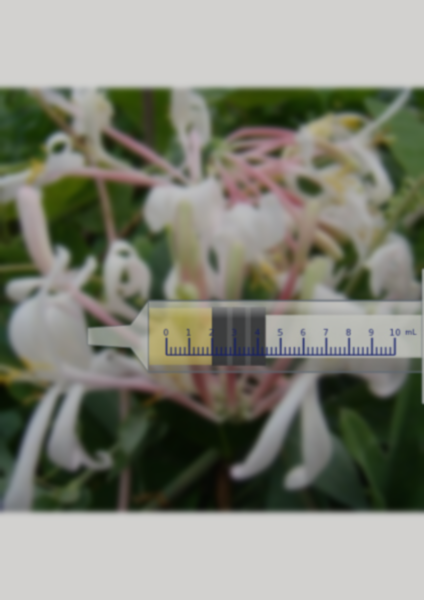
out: 2,mL
